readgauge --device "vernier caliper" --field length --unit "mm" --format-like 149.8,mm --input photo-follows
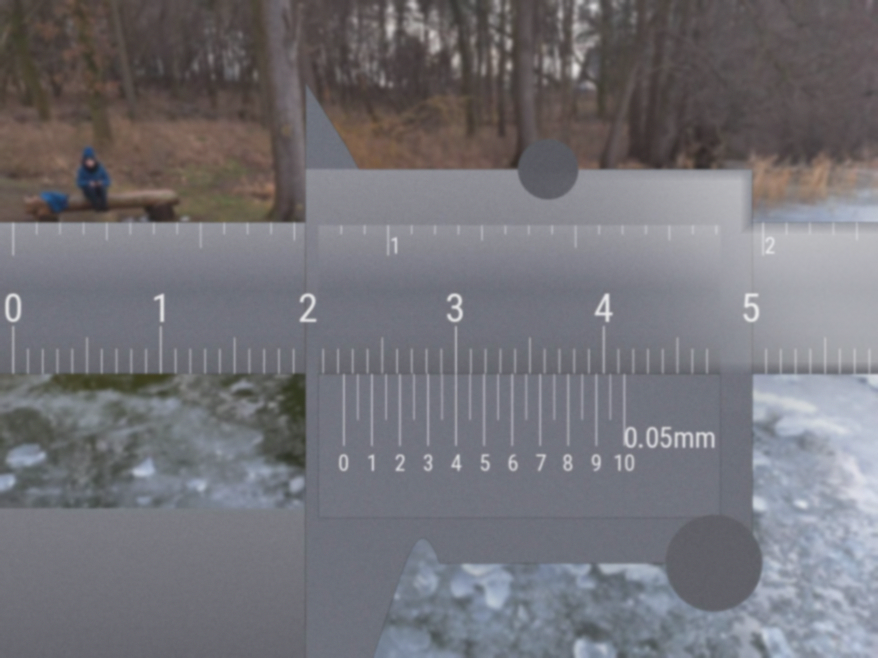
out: 22.4,mm
